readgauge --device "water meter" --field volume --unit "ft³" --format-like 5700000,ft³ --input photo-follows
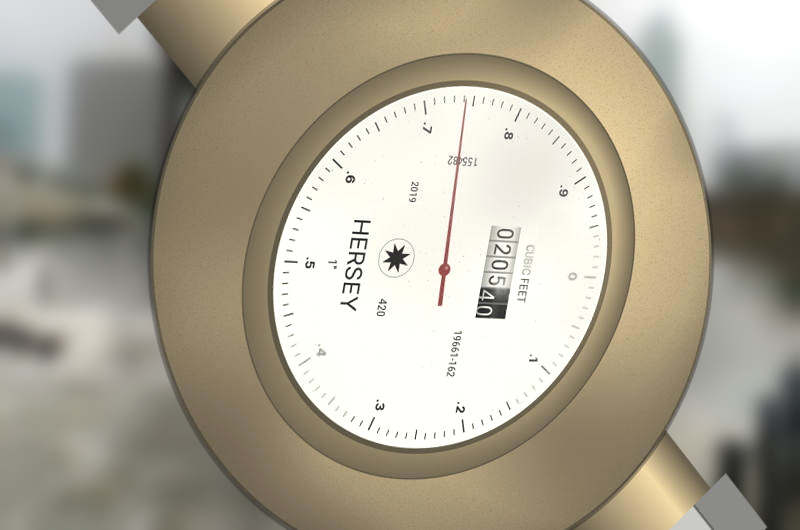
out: 20539.74,ft³
